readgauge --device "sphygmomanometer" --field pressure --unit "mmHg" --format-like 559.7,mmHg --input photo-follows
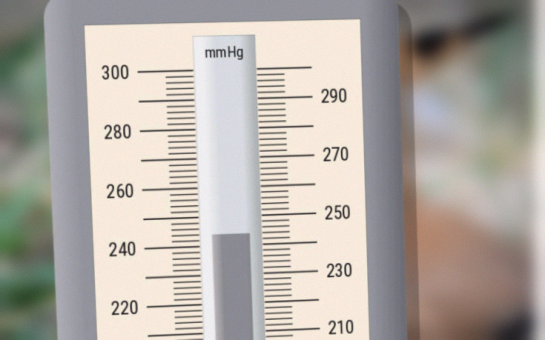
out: 244,mmHg
